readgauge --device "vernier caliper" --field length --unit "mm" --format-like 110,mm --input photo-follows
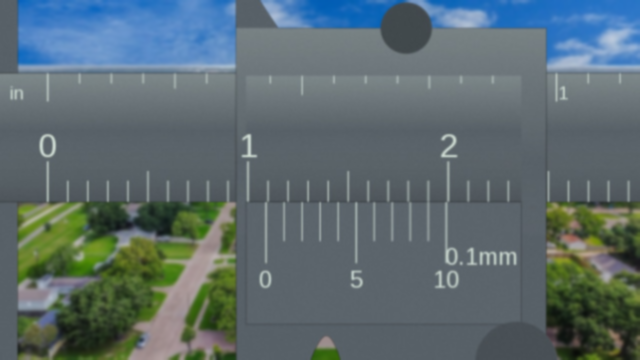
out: 10.9,mm
